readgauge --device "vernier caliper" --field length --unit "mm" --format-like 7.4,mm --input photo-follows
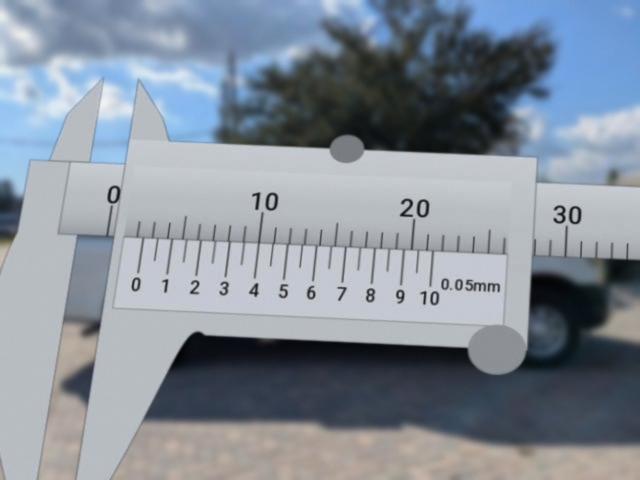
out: 2.4,mm
